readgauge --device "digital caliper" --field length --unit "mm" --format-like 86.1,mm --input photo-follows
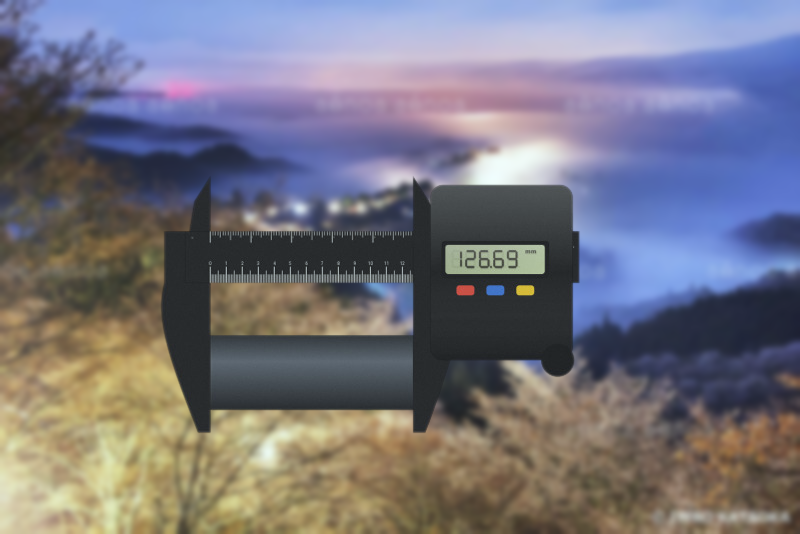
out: 126.69,mm
